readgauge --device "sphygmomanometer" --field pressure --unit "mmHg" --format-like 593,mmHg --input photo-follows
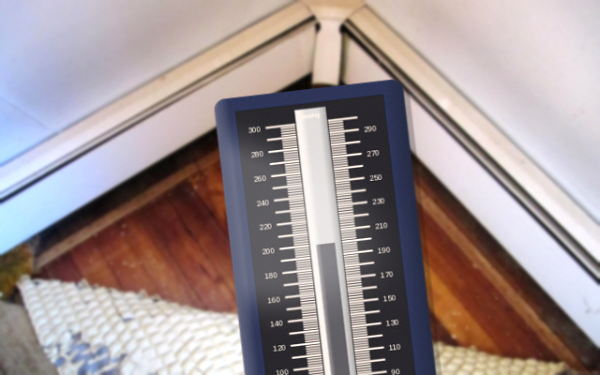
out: 200,mmHg
